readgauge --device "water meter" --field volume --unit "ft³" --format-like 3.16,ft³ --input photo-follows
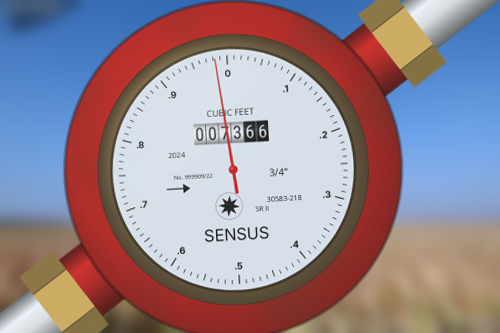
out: 7365.98,ft³
